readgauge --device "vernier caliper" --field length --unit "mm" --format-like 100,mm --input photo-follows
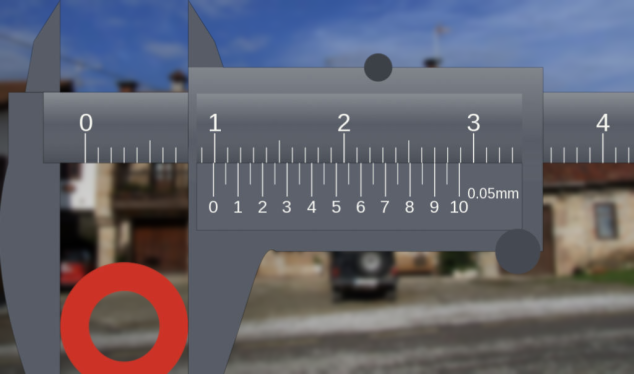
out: 9.9,mm
